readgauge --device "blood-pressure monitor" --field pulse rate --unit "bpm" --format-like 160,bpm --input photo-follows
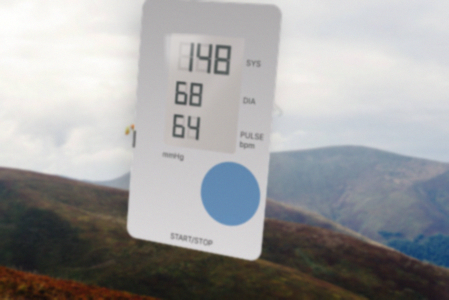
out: 64,bpm
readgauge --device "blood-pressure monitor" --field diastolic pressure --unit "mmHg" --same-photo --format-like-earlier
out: 68,mmHg
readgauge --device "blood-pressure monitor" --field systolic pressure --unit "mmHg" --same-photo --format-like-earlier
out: 148,mmHg
